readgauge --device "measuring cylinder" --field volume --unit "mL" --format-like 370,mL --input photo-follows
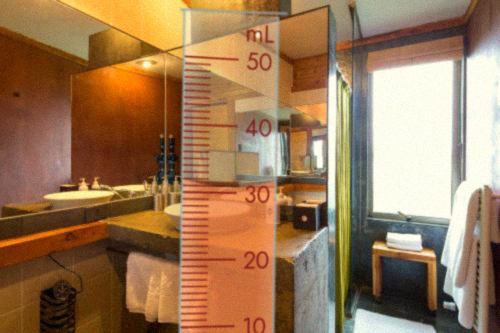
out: 31,mL
